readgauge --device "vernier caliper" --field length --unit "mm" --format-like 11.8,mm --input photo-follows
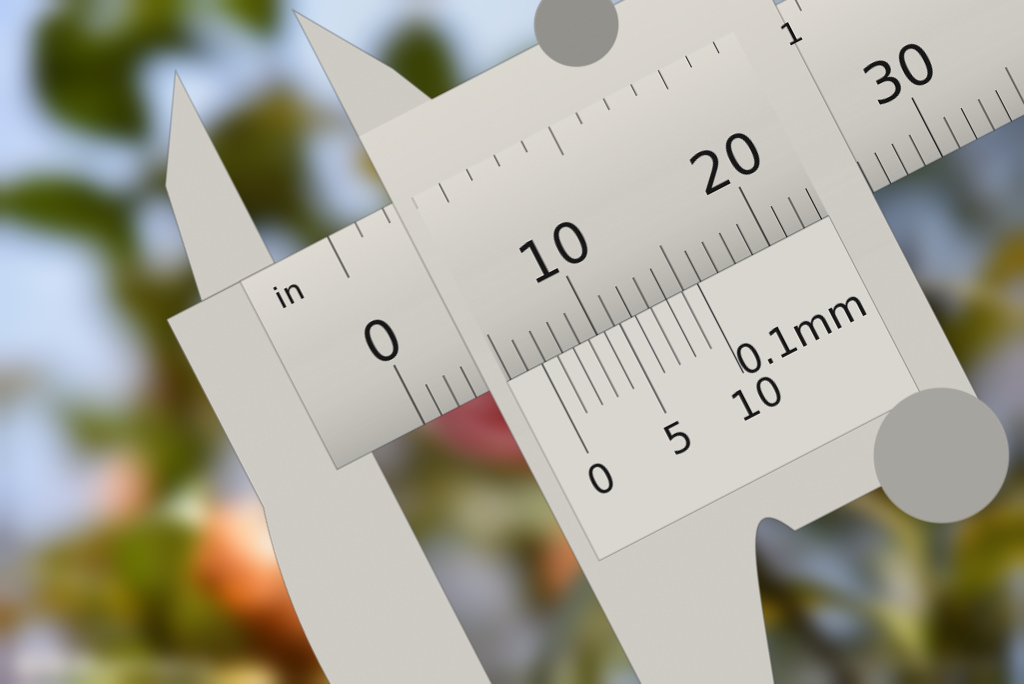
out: 6.8,mm
